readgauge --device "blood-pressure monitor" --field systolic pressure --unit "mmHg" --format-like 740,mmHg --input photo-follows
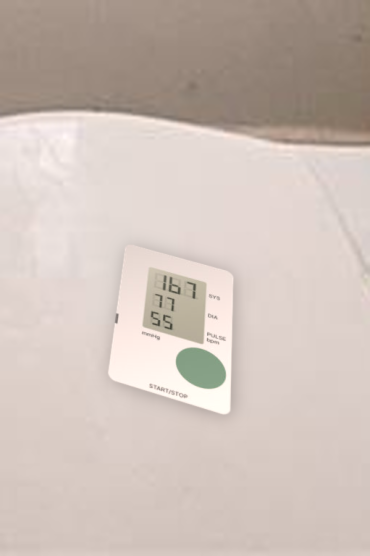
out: 167,mmHg
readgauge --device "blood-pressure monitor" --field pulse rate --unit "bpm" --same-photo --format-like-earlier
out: 55,bpm
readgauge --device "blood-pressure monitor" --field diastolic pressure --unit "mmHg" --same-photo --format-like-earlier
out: 77,mmHg
